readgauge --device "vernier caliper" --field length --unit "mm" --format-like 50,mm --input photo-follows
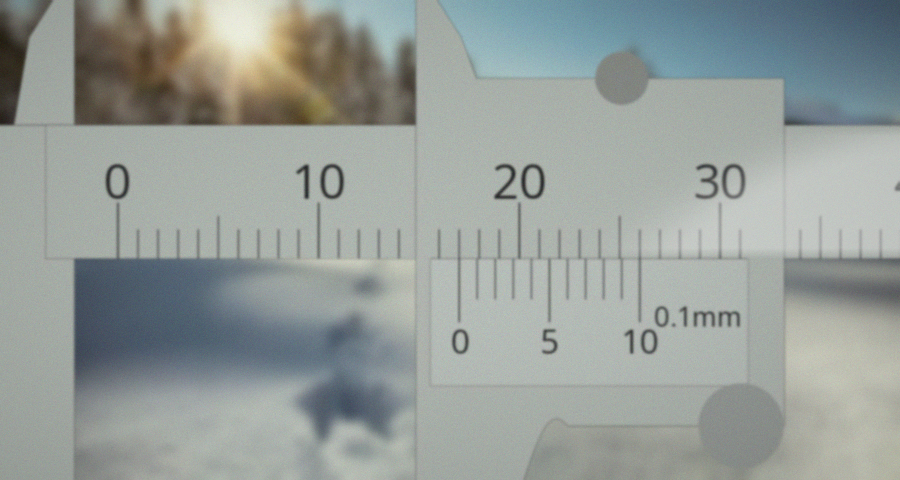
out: 17.0,mm
